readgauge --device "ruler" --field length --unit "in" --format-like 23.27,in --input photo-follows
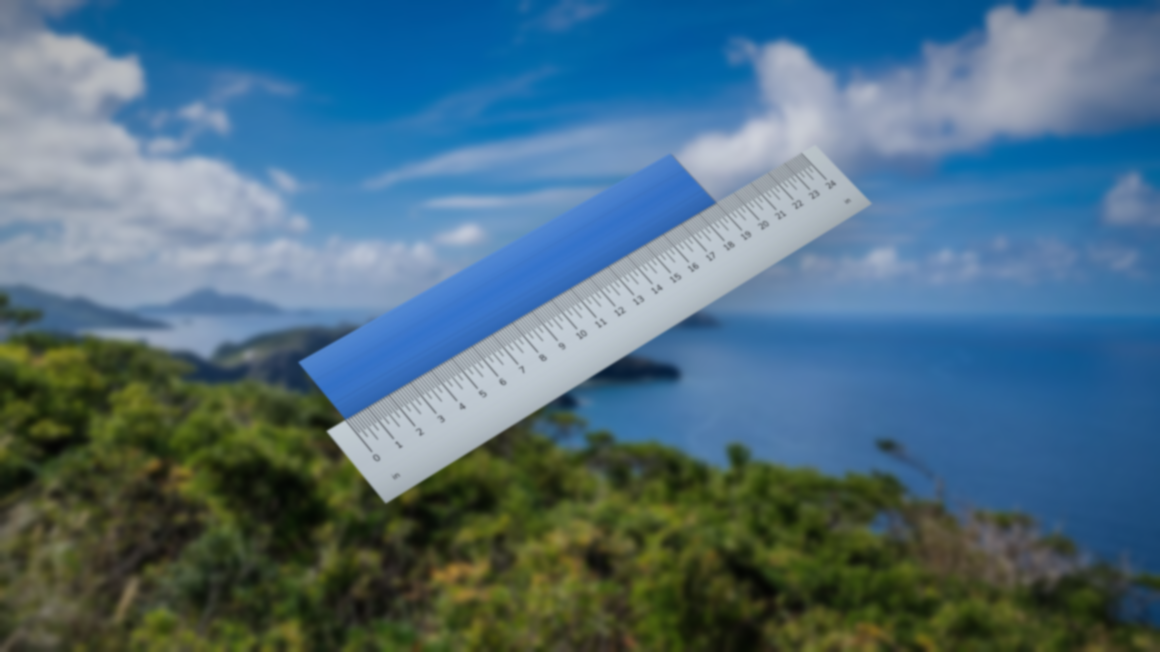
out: 19,in
